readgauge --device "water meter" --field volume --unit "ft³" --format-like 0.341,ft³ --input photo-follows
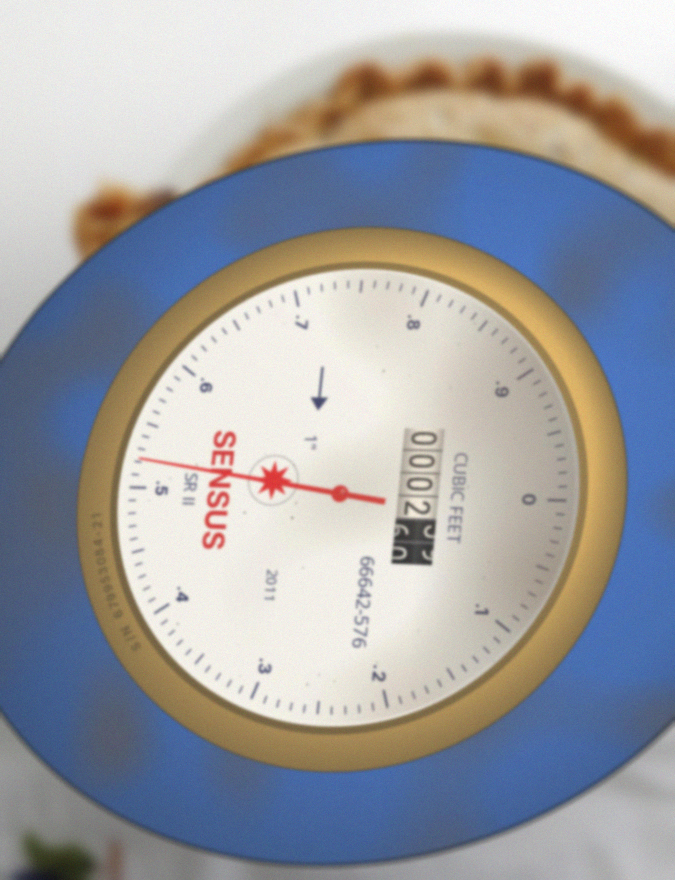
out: 259.52,ft³
